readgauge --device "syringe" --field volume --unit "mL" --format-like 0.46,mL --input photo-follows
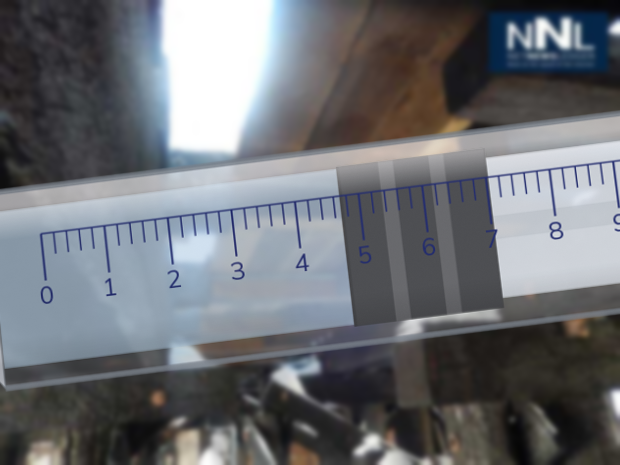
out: 4.7,mL
